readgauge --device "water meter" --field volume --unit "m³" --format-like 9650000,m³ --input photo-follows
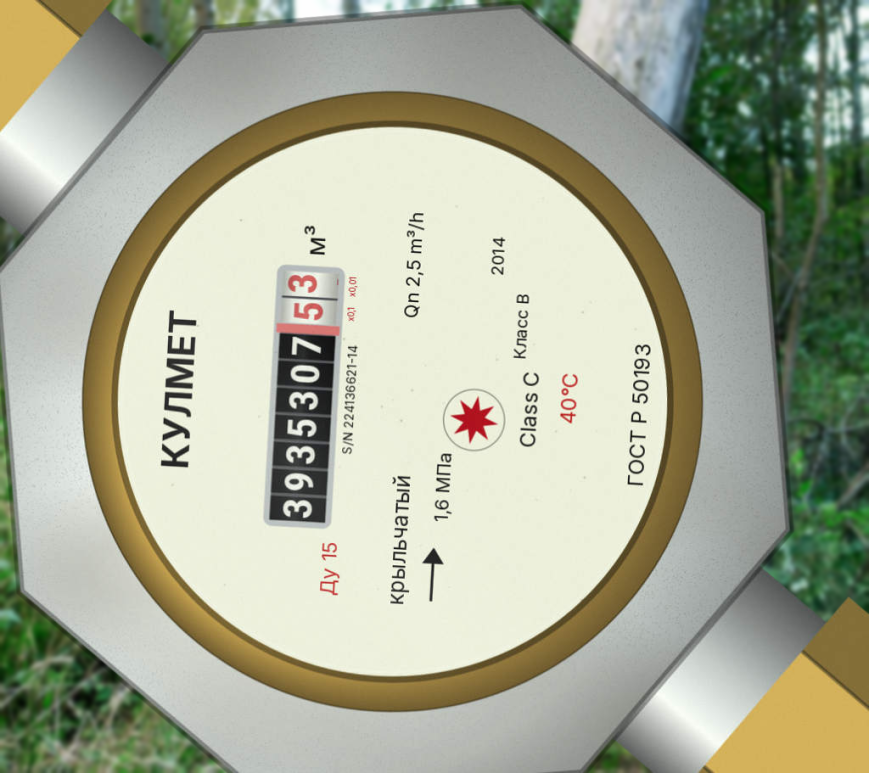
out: 3935307.53,m³
